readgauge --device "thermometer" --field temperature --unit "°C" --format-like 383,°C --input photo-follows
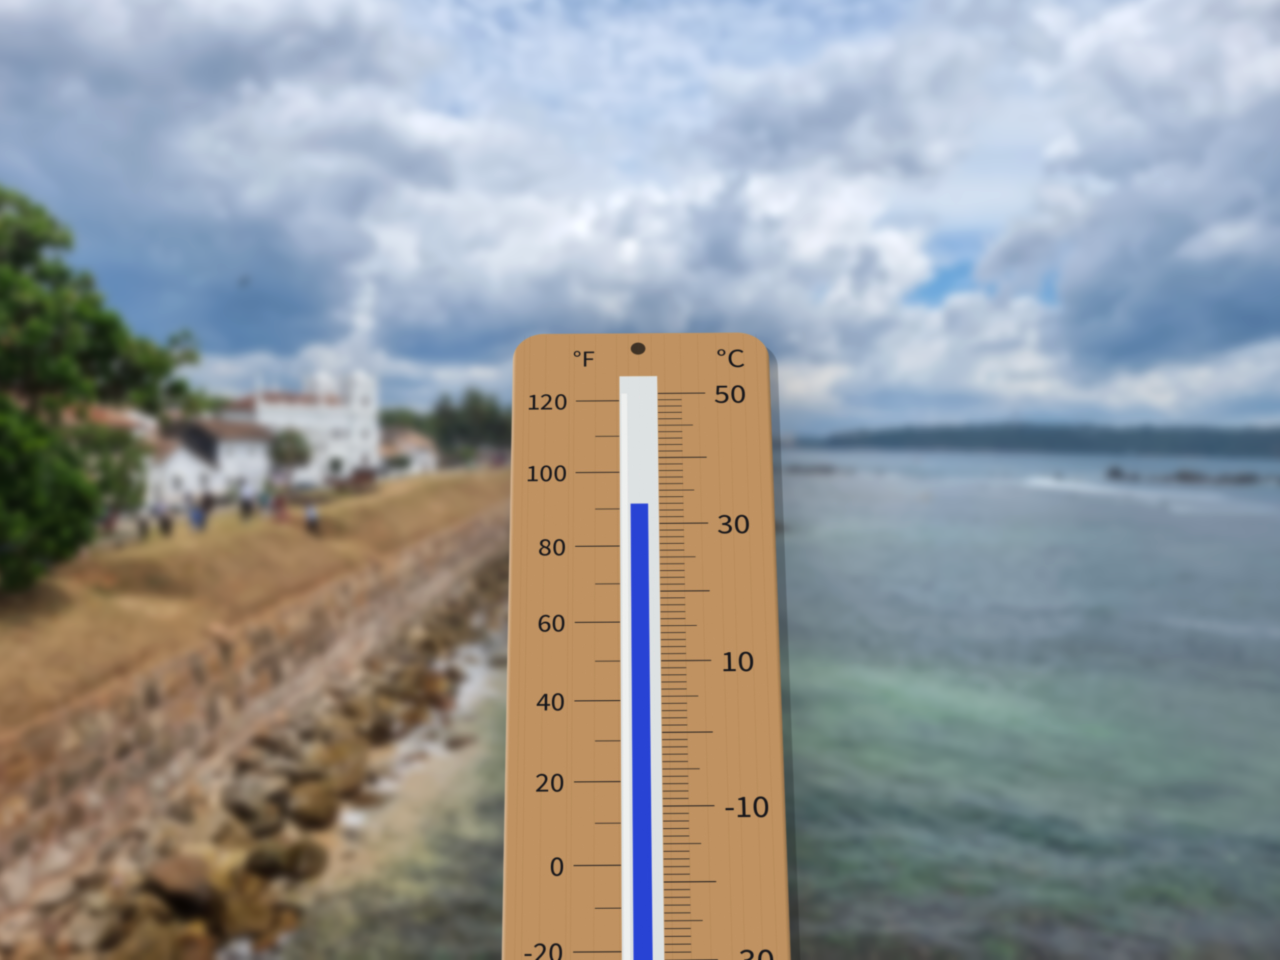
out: 33,°C
